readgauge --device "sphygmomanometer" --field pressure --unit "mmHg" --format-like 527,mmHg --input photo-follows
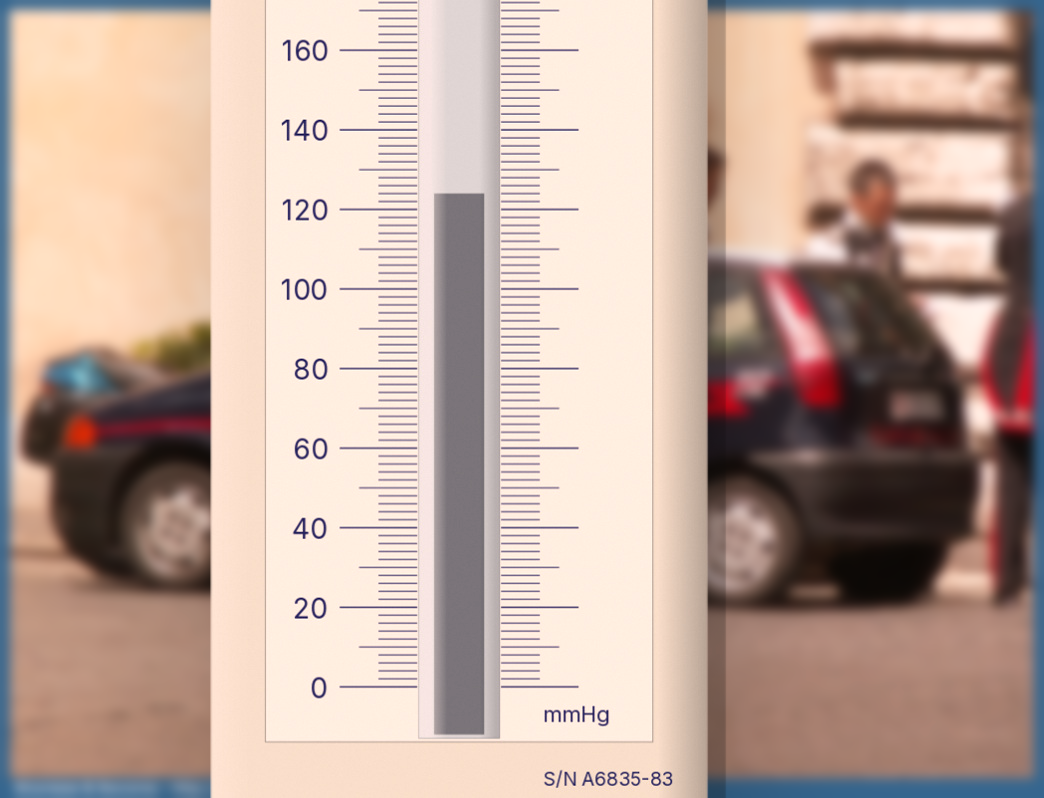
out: 124,mmHg
